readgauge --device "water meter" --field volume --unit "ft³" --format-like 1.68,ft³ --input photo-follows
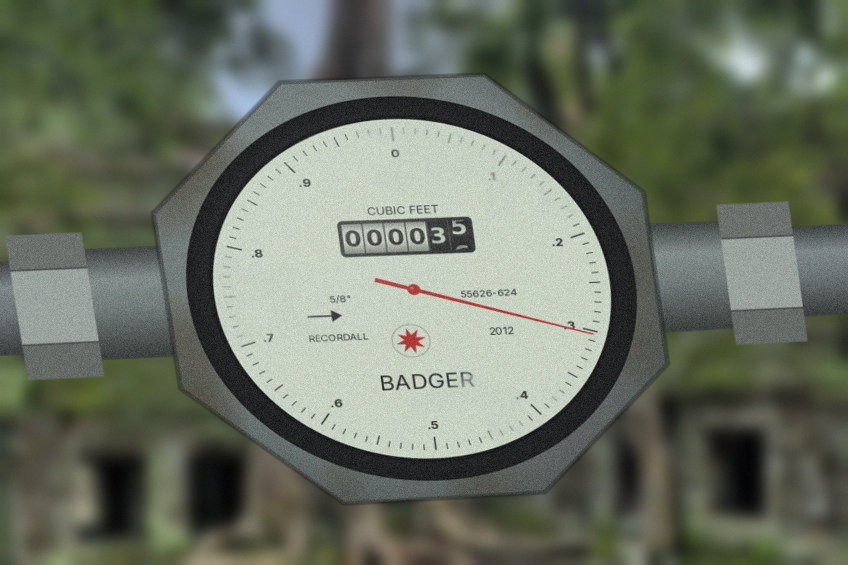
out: 35.30,ft³
